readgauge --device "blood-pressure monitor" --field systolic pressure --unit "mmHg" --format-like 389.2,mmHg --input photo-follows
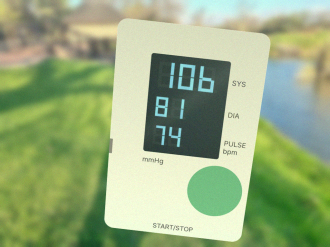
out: 106,mmHg
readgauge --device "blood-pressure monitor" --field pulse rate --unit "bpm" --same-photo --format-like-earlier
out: 74,bpm
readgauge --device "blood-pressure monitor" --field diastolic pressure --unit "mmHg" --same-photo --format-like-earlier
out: 81,mmHg
